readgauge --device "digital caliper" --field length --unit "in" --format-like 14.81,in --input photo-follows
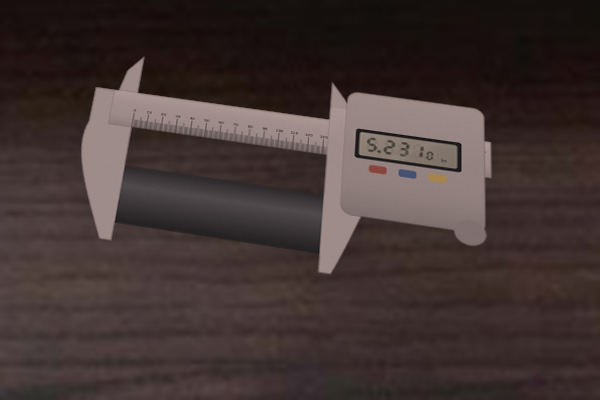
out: 5.2310,in
